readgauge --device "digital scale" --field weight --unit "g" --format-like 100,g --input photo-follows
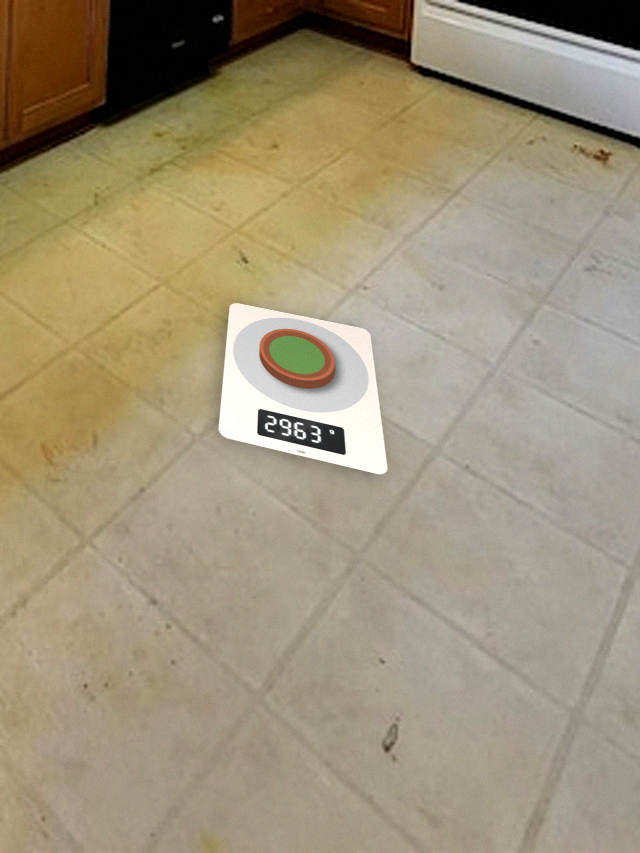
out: 2963,g
